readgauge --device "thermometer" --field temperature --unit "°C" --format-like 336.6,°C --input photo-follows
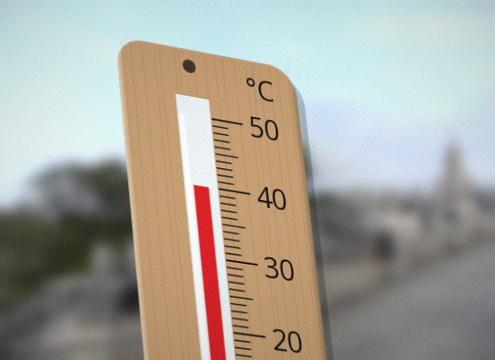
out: 40,°C
